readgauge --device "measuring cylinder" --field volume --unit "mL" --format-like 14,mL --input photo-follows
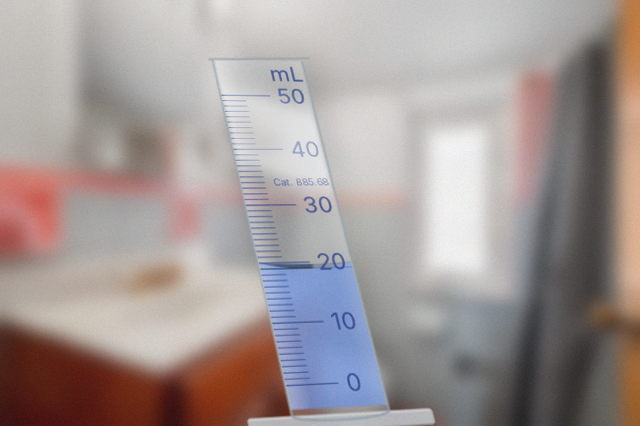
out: 19,mL
